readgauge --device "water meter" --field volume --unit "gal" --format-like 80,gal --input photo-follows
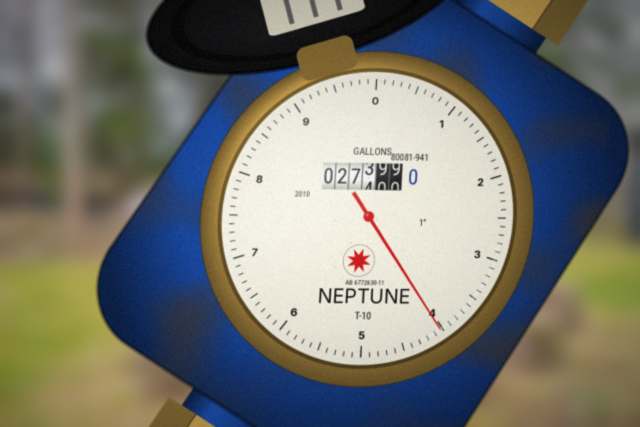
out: 273994.0,gal
